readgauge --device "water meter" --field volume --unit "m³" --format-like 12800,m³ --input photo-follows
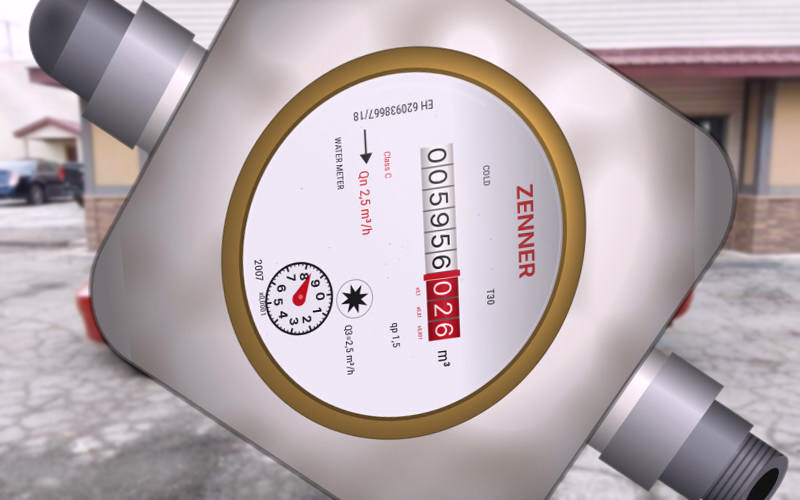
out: 5956.0268,m³
